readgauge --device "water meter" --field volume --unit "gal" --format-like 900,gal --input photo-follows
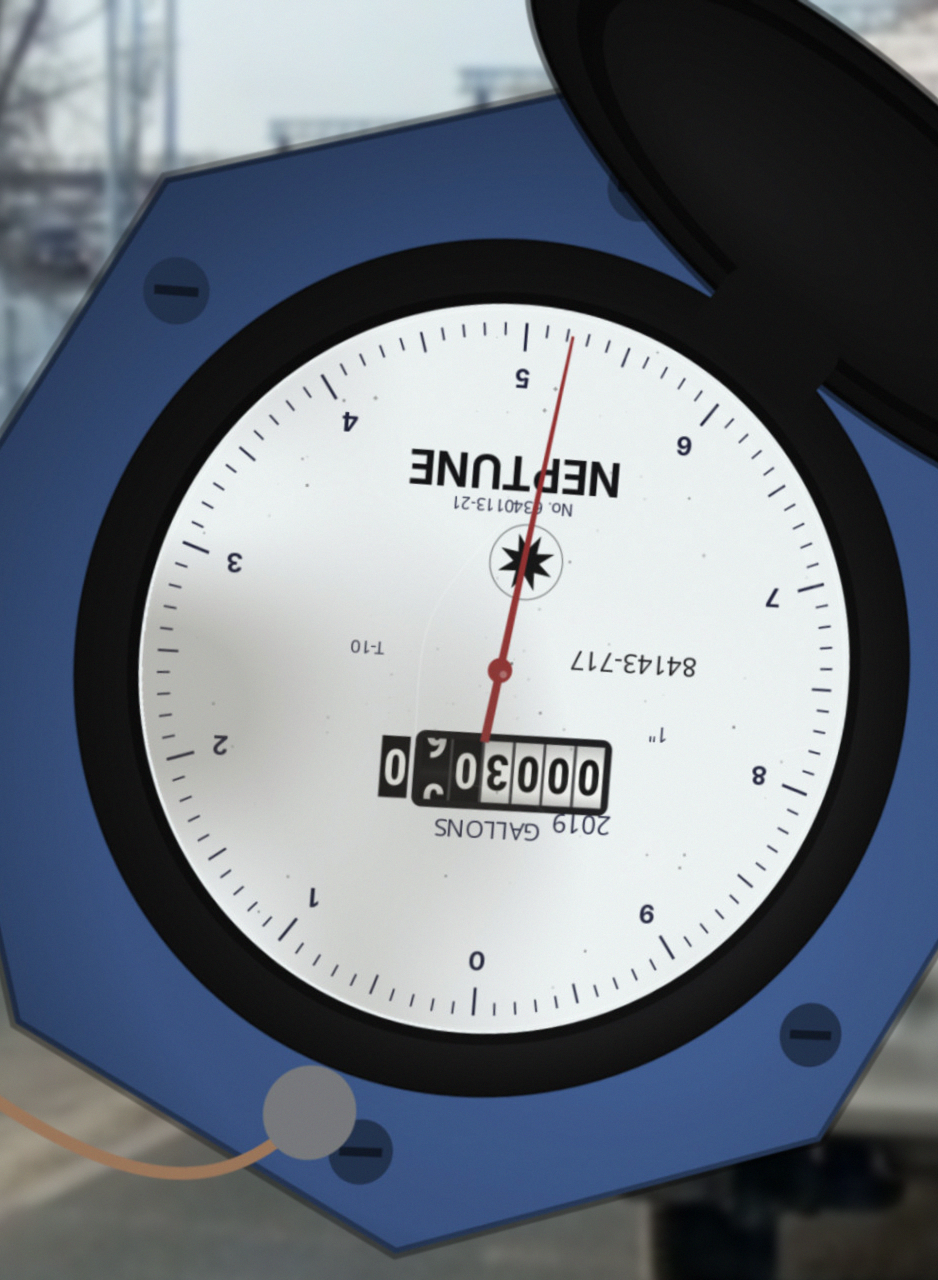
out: 3055.2,gal
